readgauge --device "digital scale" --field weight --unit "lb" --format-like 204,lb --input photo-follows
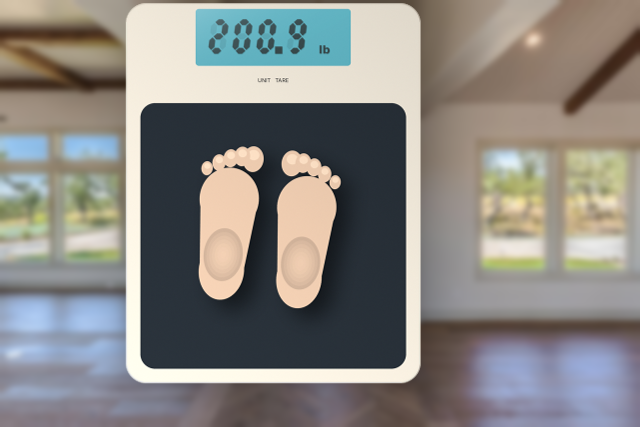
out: 200.9,lb
